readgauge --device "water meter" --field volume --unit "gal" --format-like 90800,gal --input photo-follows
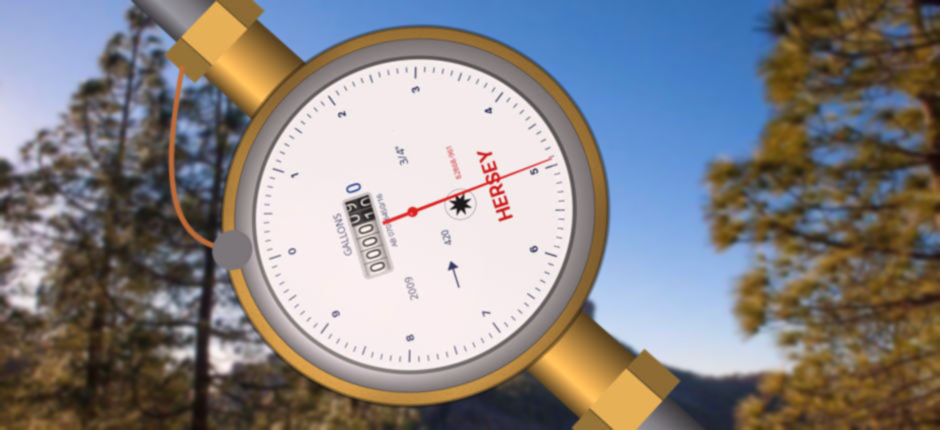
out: 94.9,gal
